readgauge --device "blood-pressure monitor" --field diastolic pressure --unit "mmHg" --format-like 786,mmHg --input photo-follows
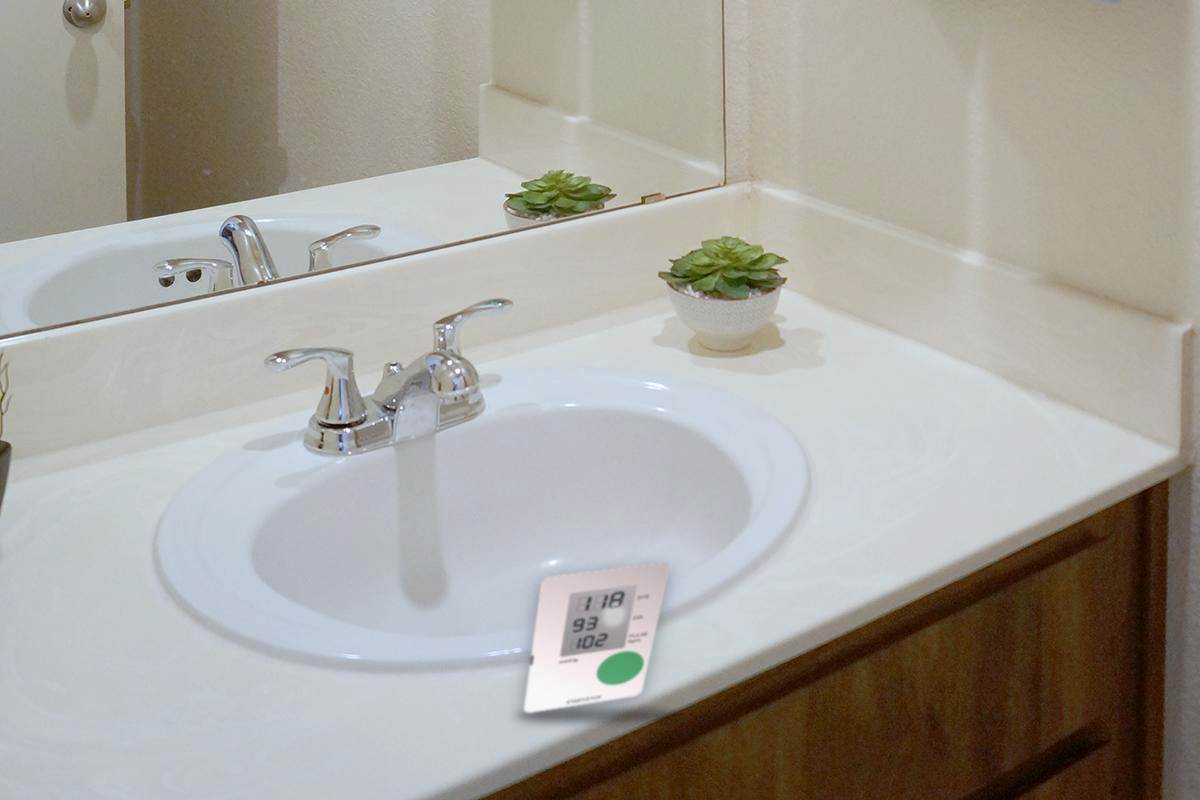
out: 93,mmHg
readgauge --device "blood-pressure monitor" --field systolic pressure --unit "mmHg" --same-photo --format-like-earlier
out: 118,mmHg
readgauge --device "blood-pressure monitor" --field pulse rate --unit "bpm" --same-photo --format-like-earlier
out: 102,bpm
